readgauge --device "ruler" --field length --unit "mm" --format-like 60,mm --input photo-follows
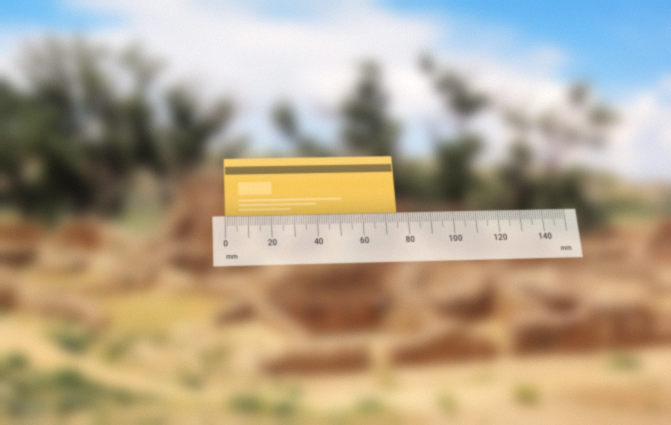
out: 75,mm
